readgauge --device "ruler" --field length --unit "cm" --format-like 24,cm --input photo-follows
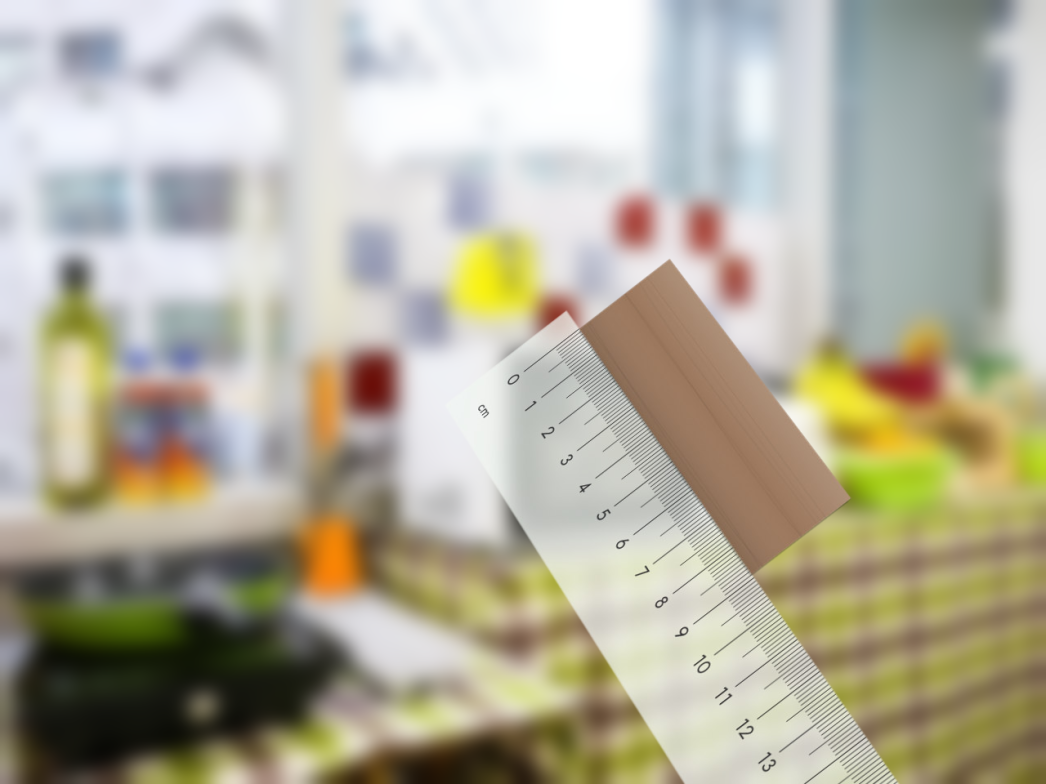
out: 8.9,cm
